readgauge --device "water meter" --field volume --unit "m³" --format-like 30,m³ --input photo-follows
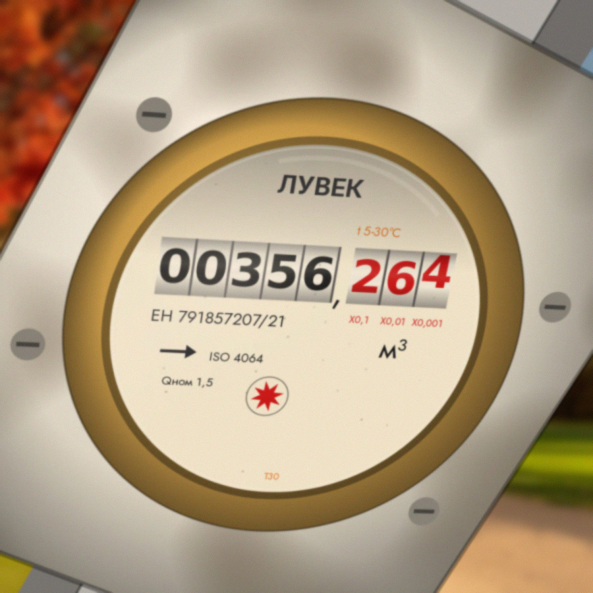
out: 356.264,m³
